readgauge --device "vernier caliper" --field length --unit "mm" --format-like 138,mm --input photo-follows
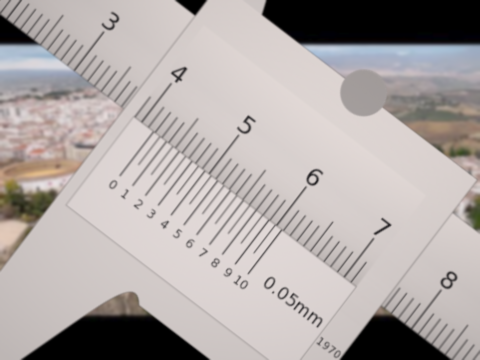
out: 41.8,mm
